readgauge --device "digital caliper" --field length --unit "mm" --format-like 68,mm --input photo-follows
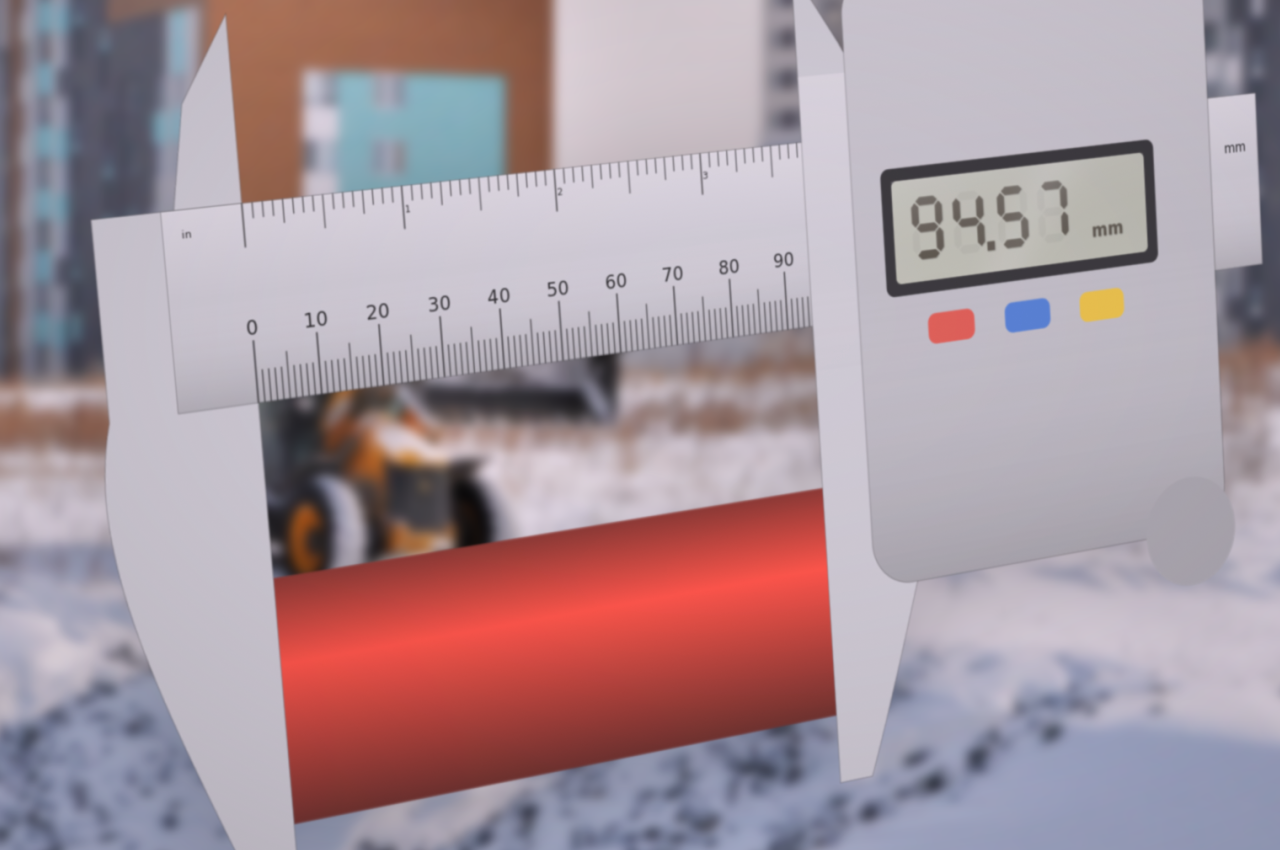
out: 94.57,mm
